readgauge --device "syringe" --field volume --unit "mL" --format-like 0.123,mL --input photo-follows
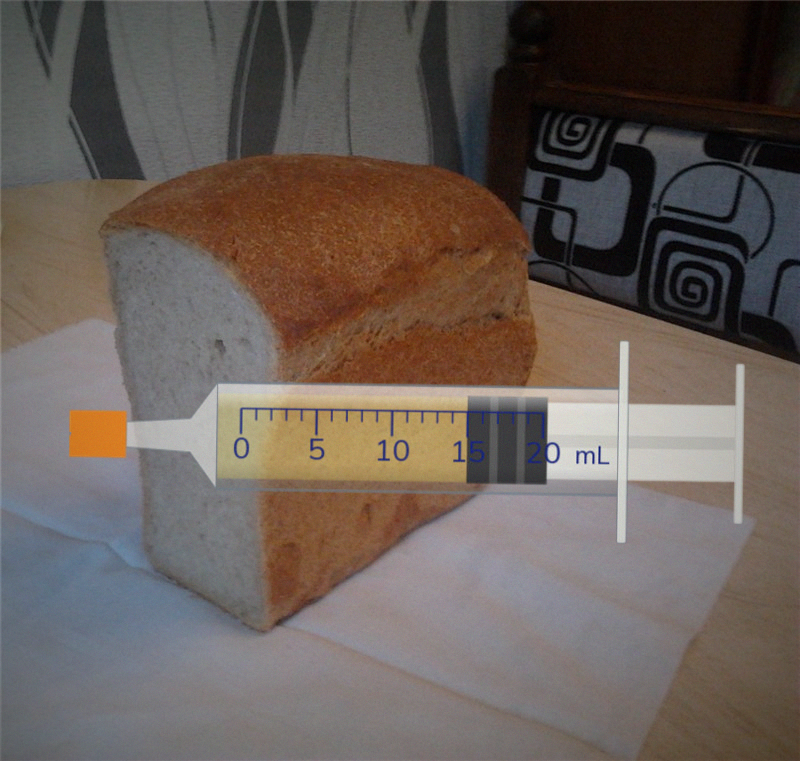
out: 15,mL
